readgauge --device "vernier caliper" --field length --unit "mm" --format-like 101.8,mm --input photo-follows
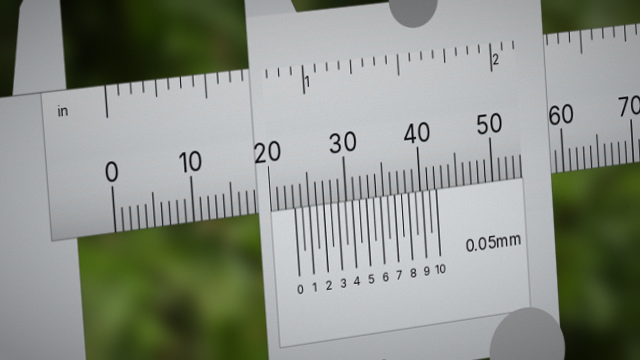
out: 23.2,mm
